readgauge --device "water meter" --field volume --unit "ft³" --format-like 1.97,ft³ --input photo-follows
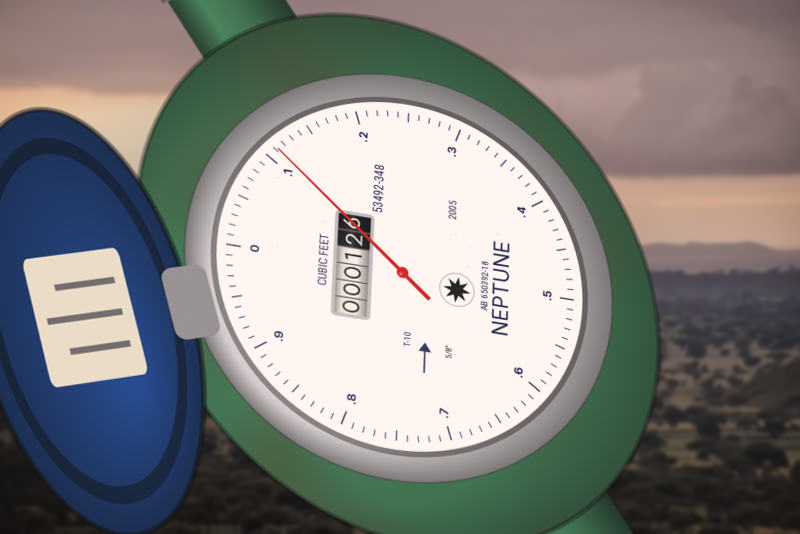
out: 126.11,ft³
